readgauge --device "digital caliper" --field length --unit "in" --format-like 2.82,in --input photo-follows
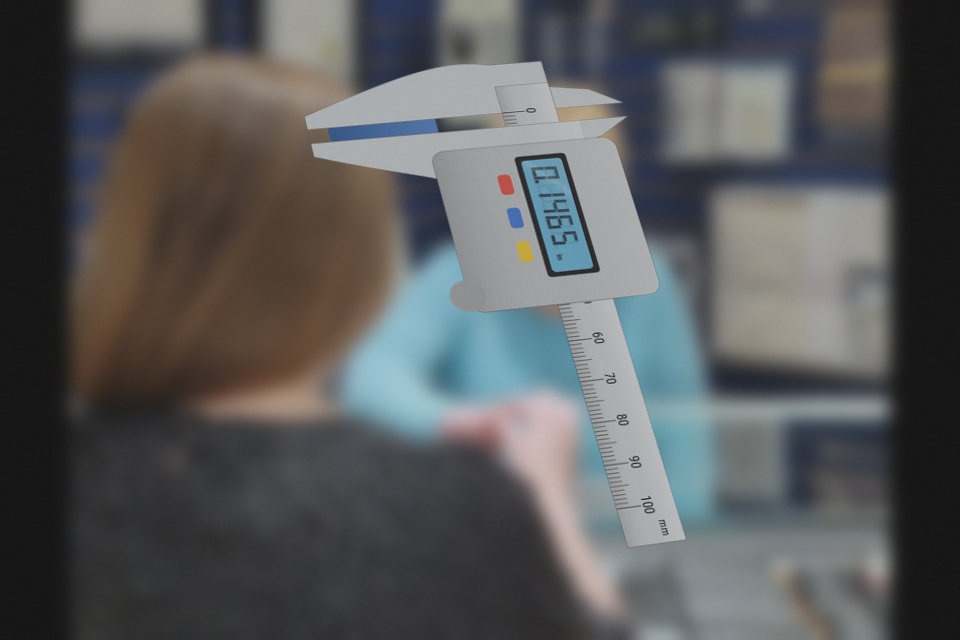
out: 0.1465,in
